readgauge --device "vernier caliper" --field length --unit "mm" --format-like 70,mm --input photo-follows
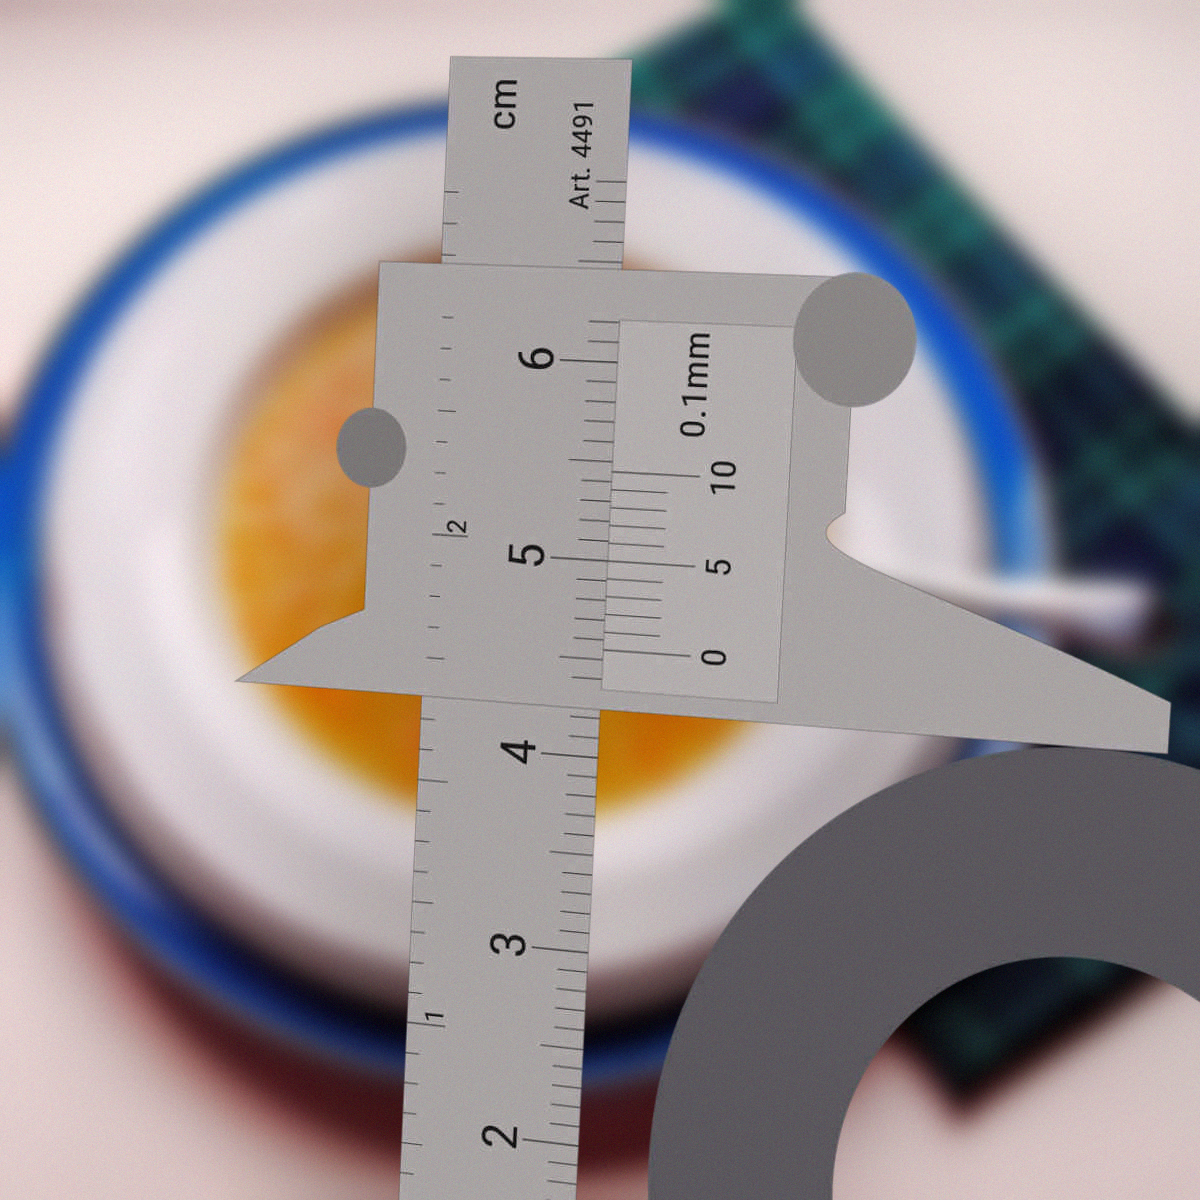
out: 45.5,mm
